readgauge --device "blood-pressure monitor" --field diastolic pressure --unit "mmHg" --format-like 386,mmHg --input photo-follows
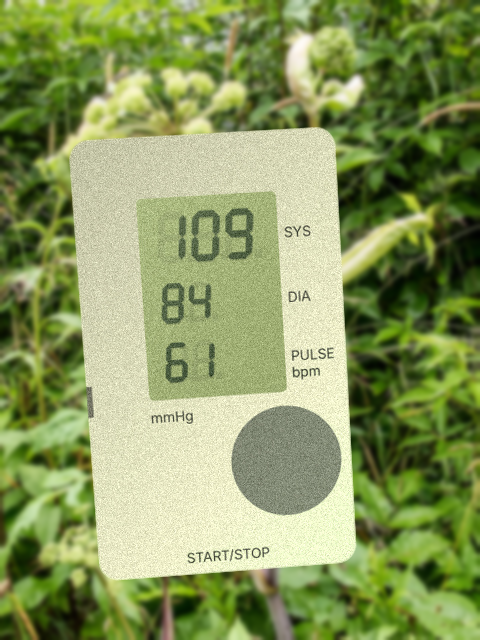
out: 84,mmHg
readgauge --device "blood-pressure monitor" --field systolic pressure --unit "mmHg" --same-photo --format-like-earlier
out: 109,mmHg
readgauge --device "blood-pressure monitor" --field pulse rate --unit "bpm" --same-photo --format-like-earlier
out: 61,bpm
